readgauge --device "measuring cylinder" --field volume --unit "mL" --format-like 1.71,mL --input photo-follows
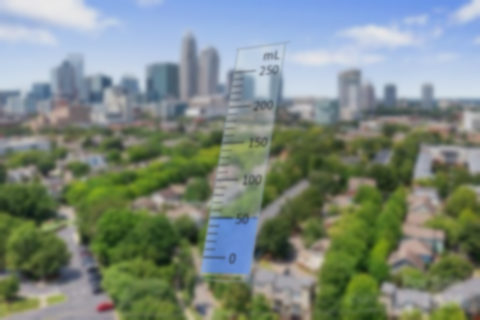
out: 50,mL
